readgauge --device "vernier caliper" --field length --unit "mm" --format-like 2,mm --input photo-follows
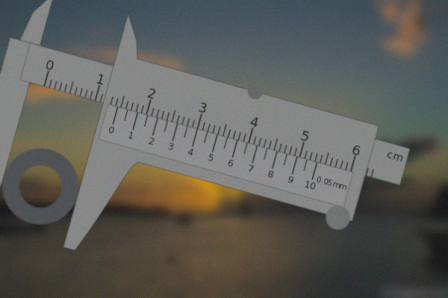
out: 14.4,mm
